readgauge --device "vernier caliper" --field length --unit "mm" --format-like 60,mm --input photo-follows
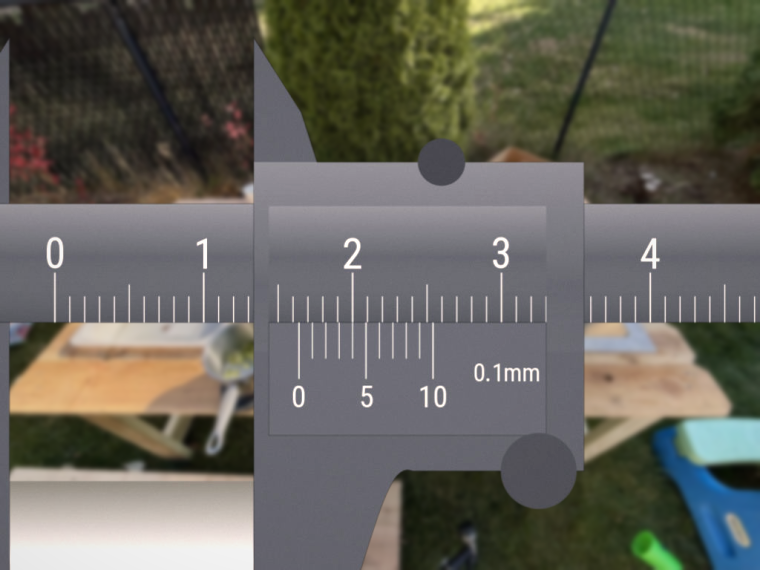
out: 16.4,mm
